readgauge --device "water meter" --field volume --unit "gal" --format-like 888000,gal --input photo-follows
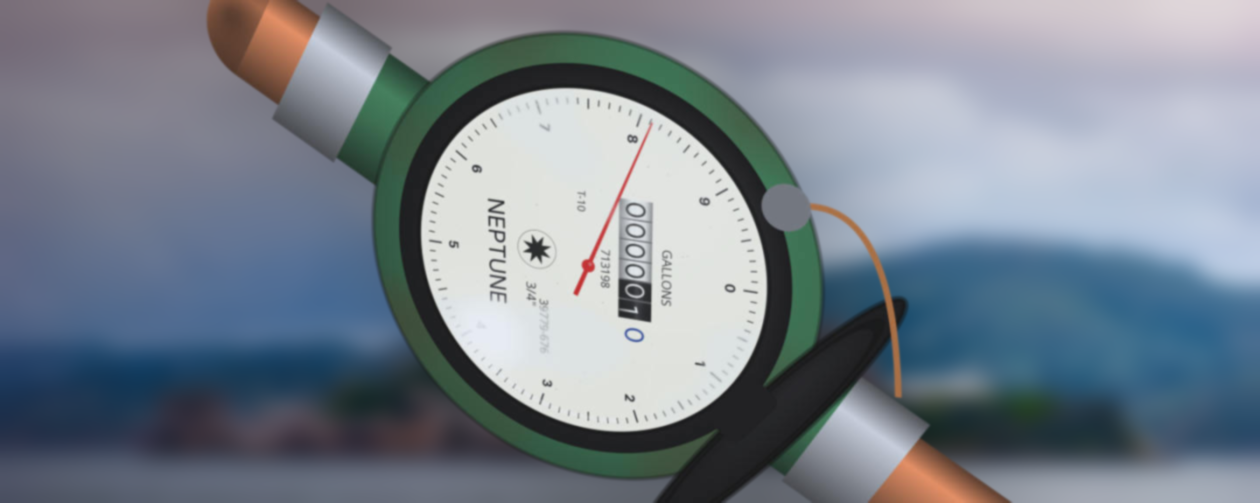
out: 8.1,gal
